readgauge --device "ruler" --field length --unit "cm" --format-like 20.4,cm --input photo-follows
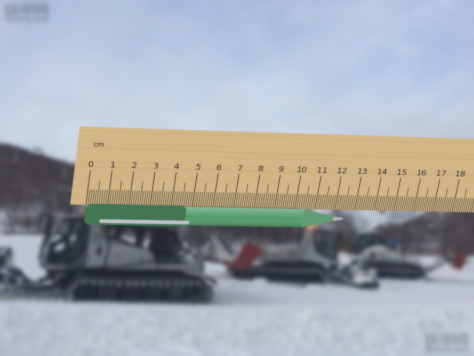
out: 12.5,cm
